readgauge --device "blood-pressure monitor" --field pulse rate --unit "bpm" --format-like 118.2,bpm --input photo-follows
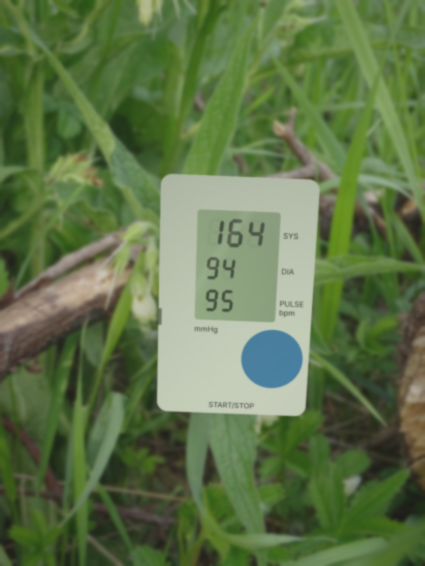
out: 95,bpm
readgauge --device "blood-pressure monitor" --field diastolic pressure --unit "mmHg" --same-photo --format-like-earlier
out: 94,mmHg
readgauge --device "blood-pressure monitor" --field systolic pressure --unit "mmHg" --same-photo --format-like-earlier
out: 164,mmHg
